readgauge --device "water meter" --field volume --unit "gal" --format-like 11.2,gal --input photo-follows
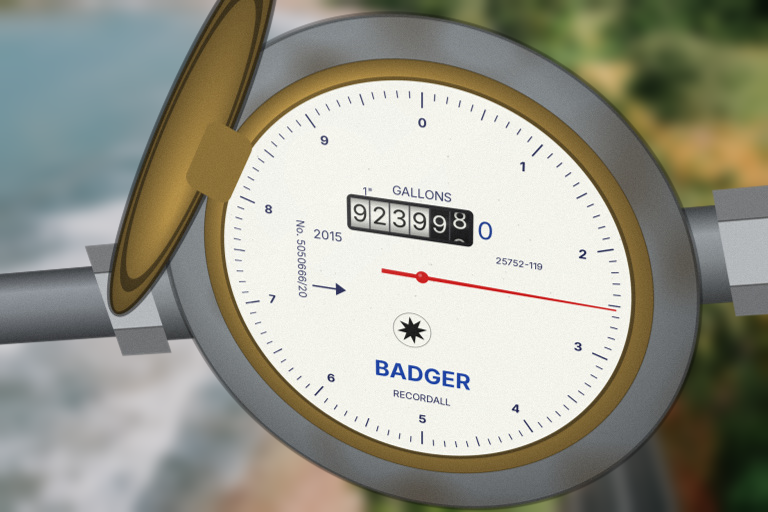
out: 9239982.5,gal
